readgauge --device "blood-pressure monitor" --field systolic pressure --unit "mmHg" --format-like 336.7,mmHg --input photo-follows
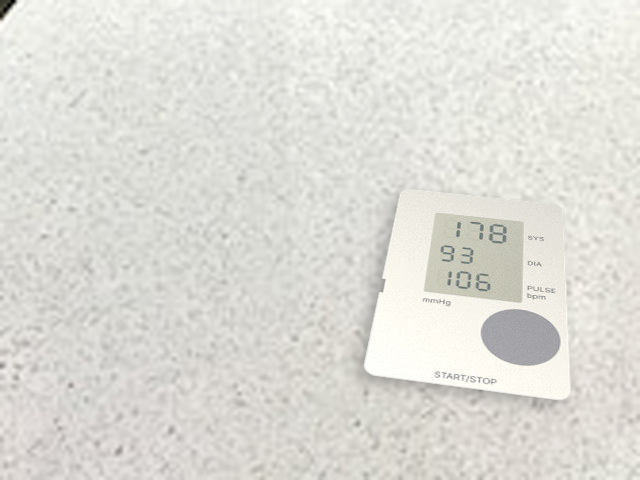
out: 178,mmHg
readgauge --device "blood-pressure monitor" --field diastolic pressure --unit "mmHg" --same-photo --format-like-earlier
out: 93,mmHg
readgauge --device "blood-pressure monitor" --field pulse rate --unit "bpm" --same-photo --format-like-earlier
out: 106,bpm
